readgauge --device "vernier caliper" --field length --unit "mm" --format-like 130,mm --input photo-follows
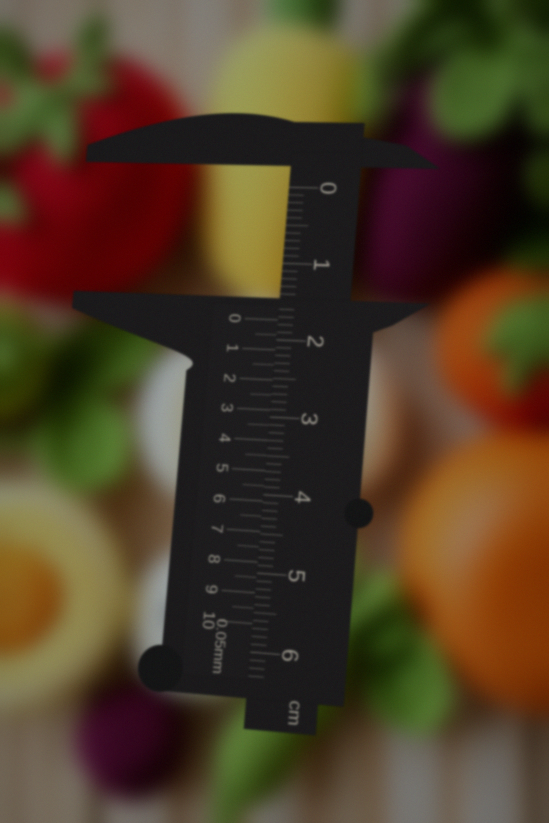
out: 17.4,mm
